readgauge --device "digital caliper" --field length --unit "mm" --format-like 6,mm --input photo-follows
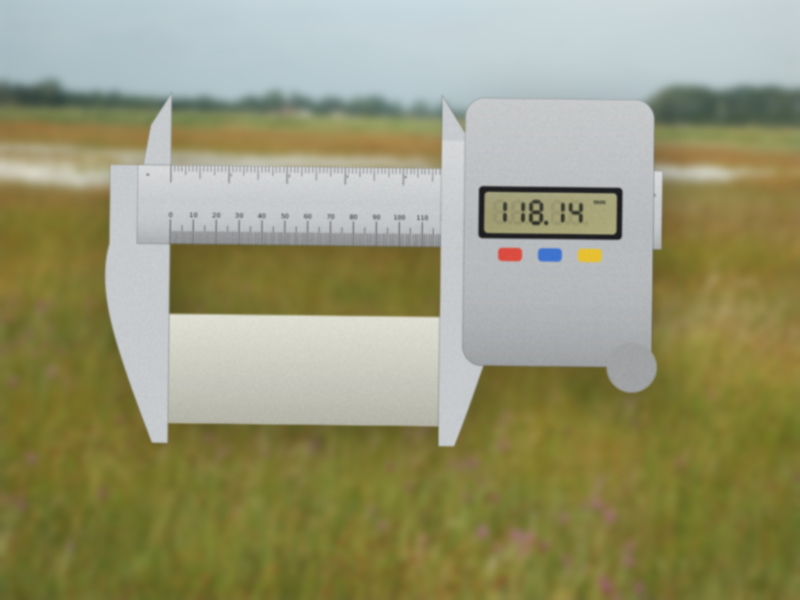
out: 118.14,mm
